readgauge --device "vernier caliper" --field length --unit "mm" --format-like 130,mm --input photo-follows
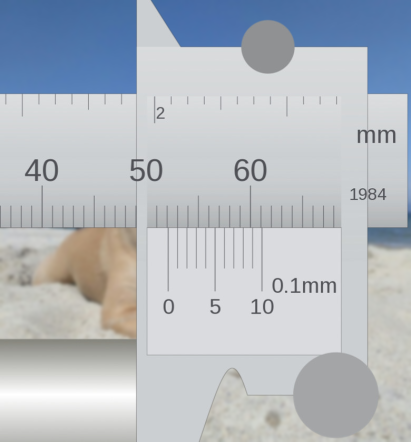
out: 52.1,mm
